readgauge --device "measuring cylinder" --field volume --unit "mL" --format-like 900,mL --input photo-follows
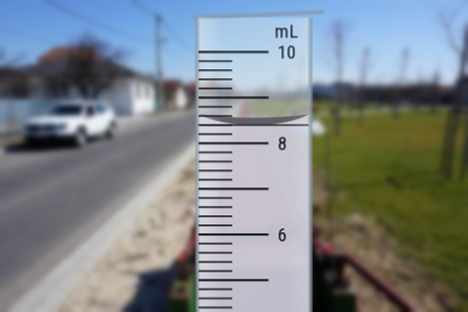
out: 8.4,mL
